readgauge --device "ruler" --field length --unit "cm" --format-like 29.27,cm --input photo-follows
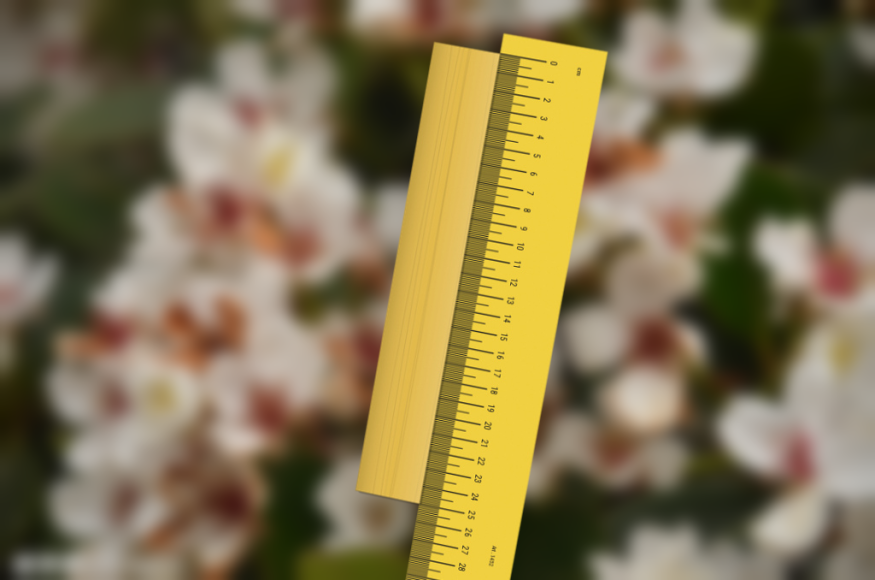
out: 25,cm
